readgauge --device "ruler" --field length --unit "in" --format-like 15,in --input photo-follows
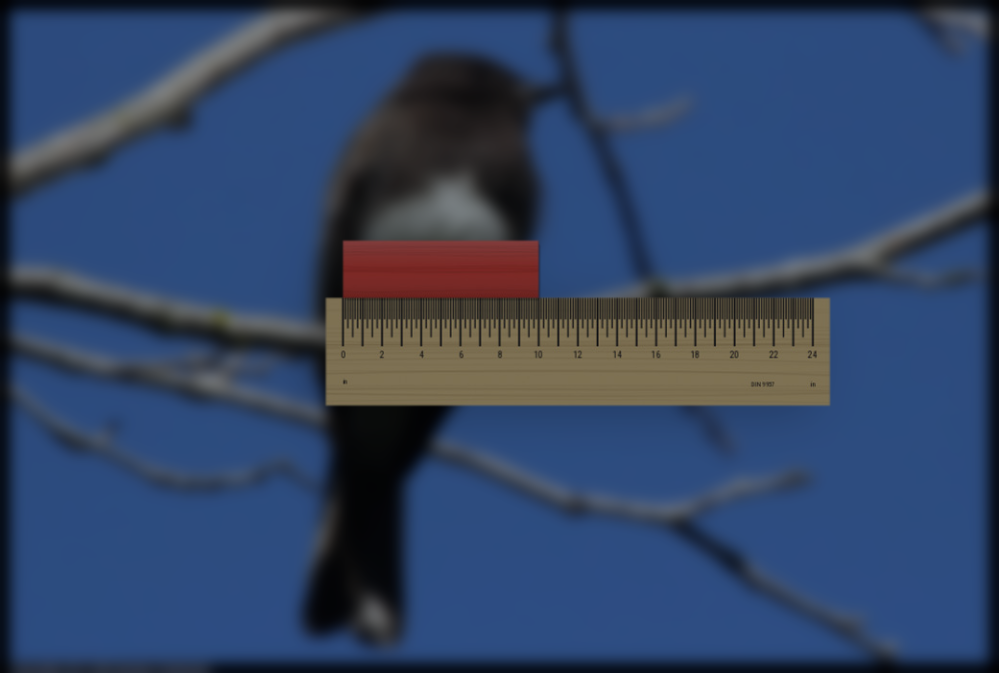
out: 10,in
